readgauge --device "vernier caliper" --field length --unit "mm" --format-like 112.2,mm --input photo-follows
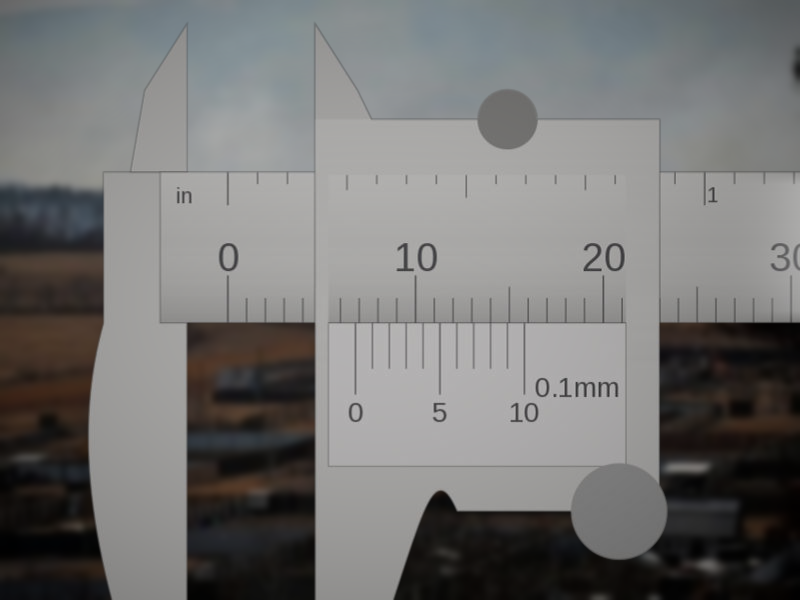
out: 6.8,mm
